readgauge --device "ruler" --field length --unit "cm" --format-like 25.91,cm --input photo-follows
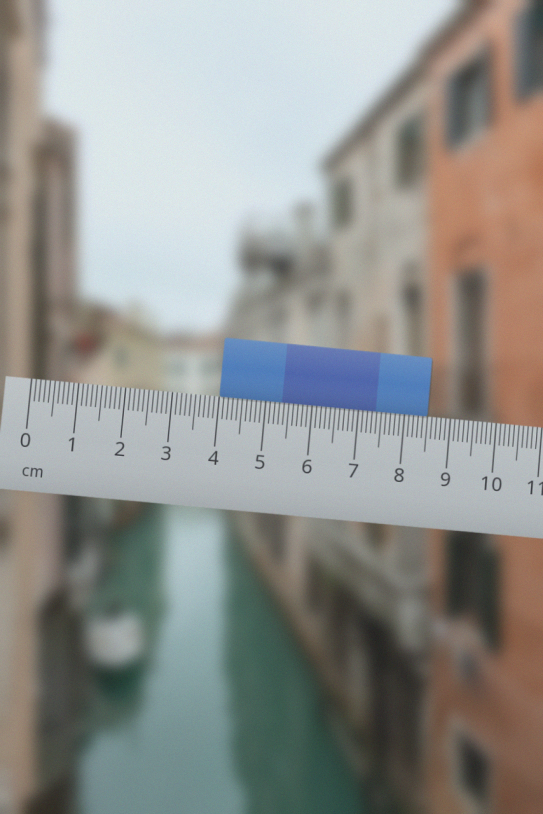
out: 4.5,cm
